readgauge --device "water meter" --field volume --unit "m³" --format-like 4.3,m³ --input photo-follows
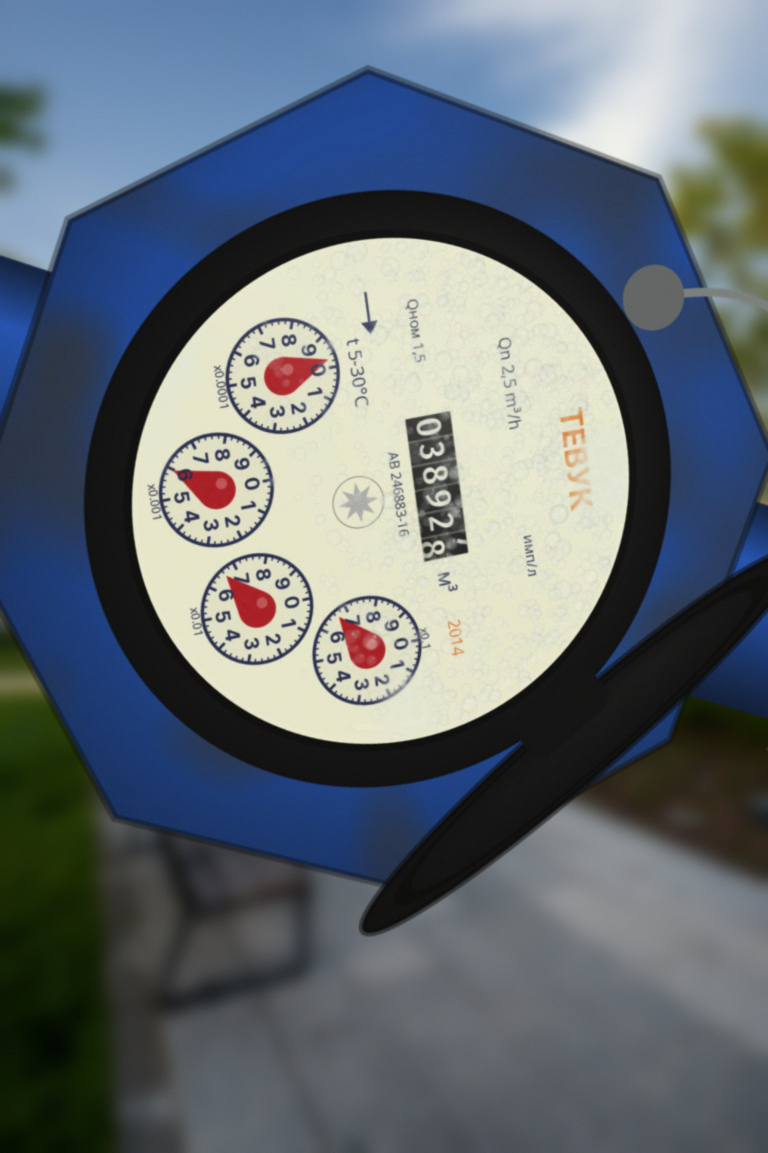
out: 38927.6659,m³
